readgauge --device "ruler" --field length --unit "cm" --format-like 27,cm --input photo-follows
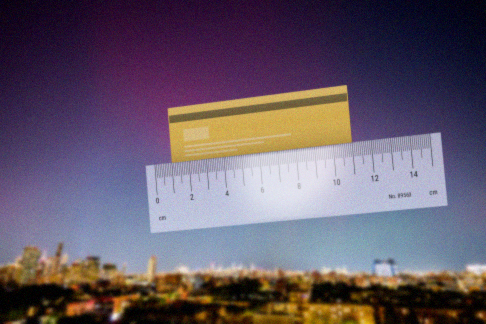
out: 10,cm
